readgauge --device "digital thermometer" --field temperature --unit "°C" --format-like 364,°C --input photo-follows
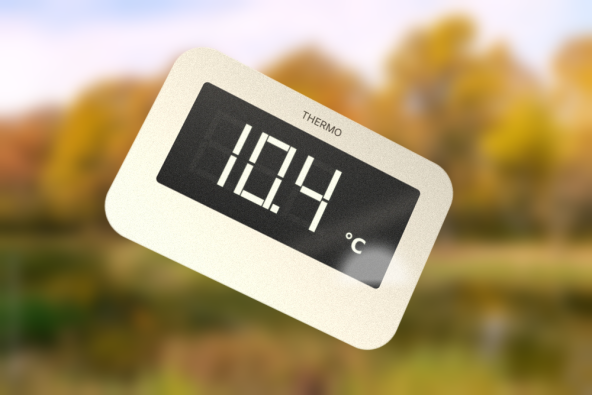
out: 10.4,°C
